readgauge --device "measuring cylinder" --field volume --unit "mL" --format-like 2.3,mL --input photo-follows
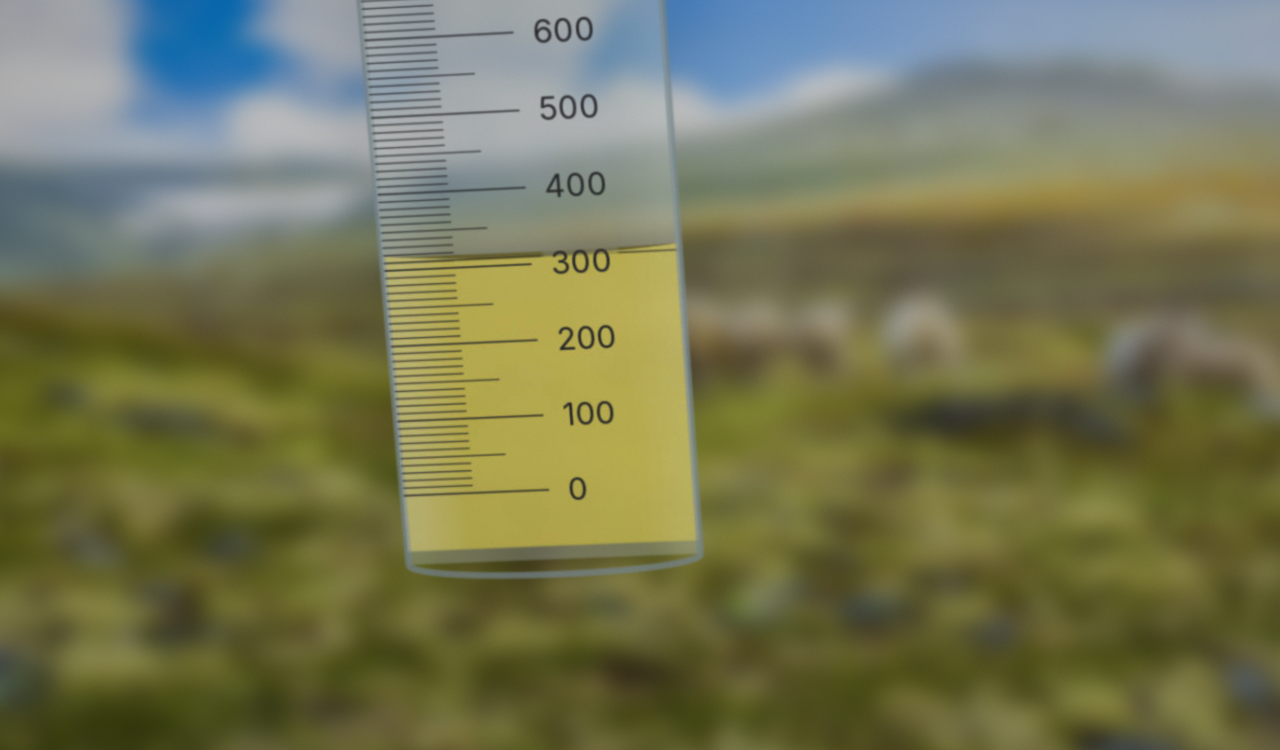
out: 310,mL
